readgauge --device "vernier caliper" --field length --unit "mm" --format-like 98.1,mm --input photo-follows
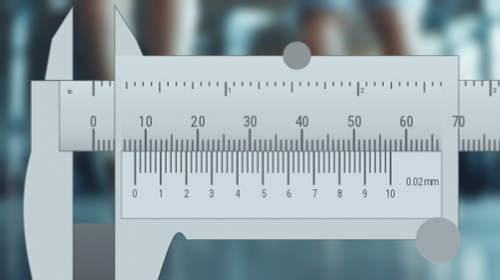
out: 8.0,mm
